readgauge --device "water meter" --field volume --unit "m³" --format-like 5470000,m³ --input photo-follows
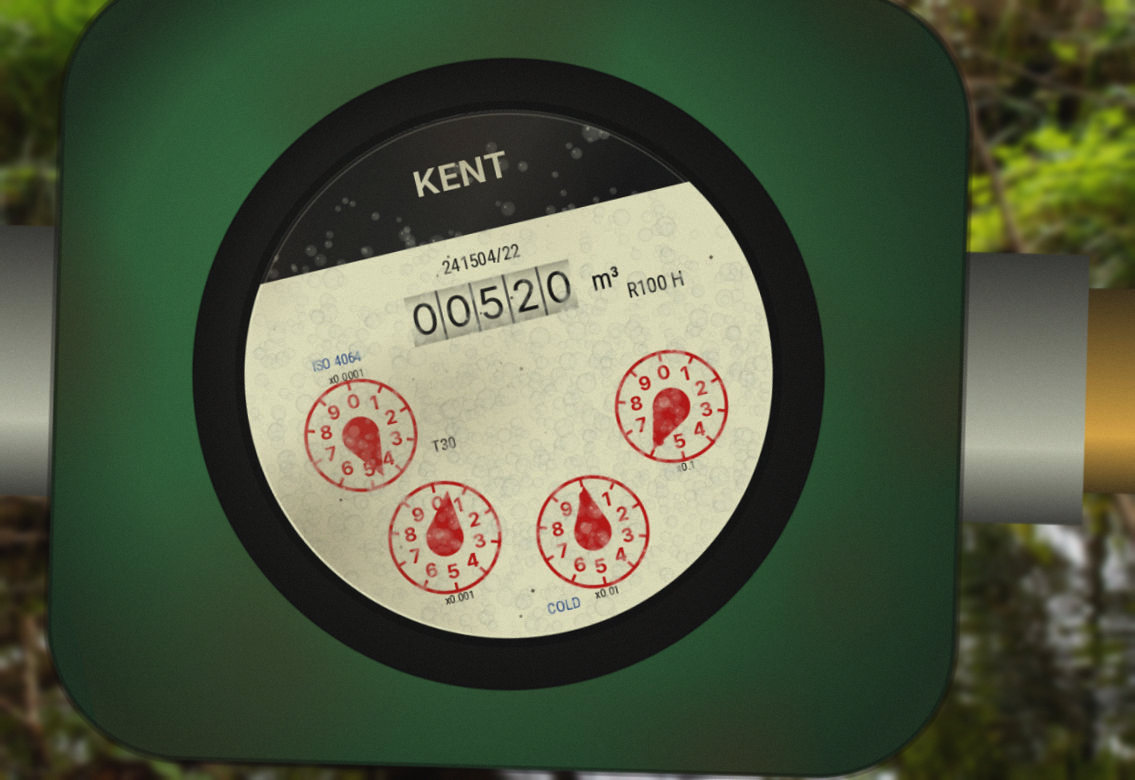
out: 520.6004,m³
